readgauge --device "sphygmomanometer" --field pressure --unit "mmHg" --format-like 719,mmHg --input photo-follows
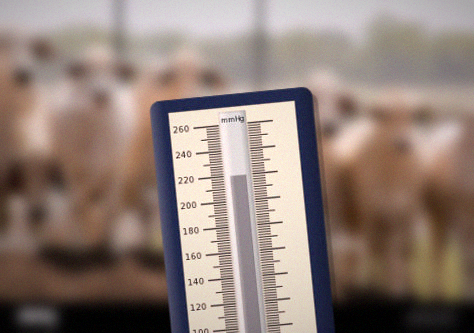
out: 220,mmHg
